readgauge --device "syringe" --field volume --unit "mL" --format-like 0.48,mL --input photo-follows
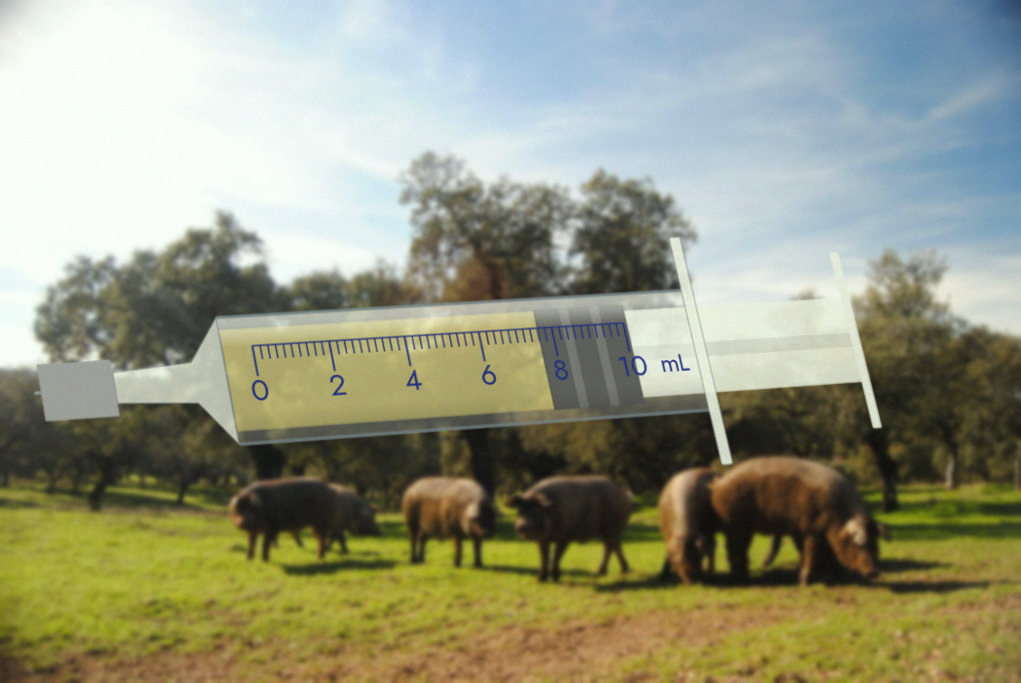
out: 7.6,mL
